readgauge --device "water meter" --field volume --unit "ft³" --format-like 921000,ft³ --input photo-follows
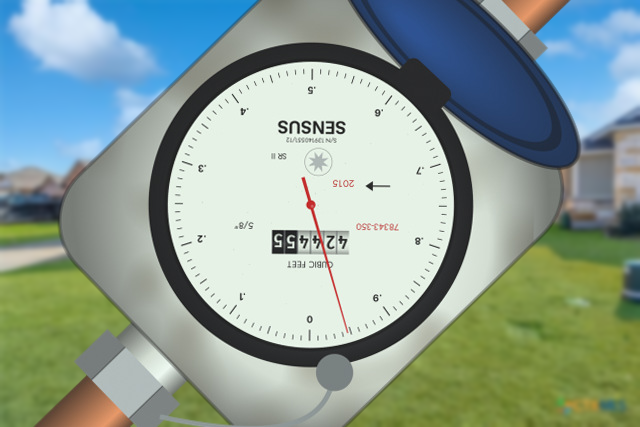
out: 424454.95,ft³
